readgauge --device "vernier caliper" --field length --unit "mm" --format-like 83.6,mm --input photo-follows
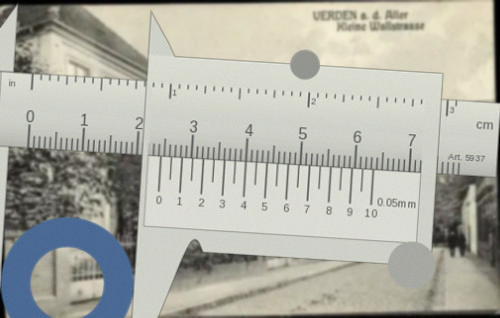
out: 24.4,mm
